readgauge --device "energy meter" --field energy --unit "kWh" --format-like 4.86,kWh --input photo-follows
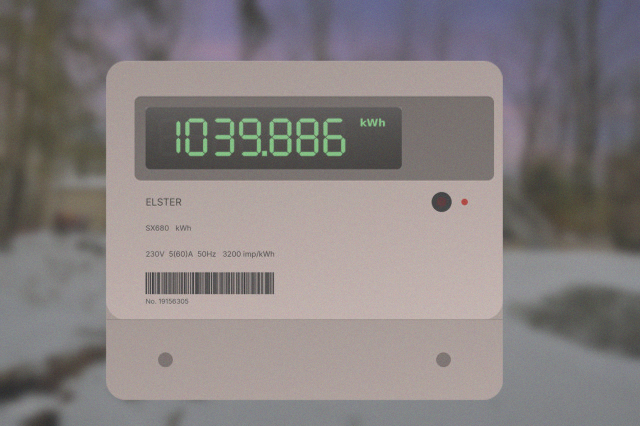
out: 1039.886,kWh
